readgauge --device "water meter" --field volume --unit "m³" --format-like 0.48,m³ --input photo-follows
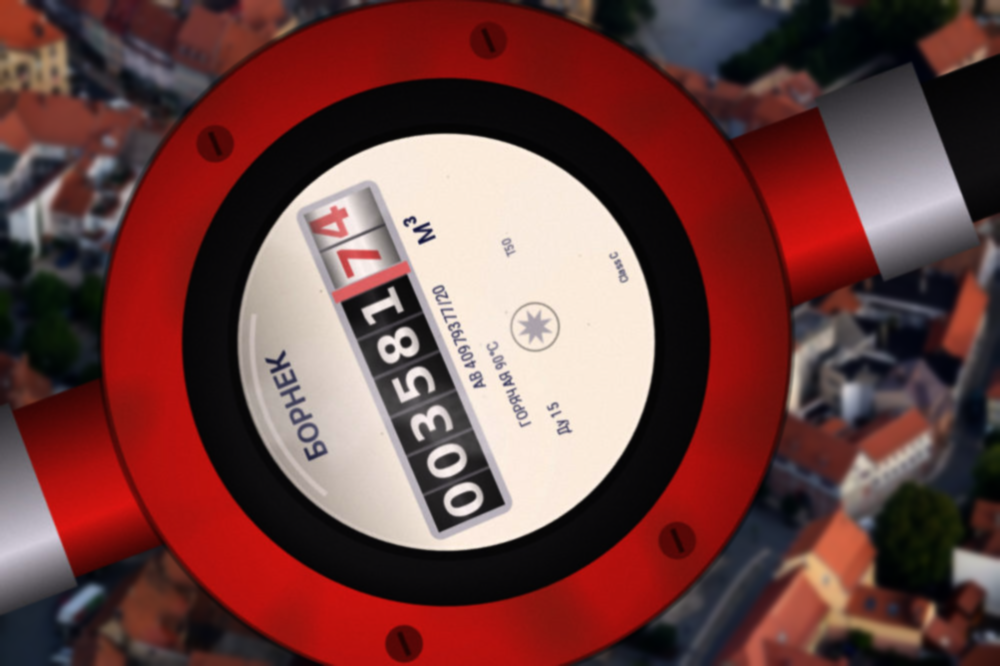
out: 3581.74,m³
